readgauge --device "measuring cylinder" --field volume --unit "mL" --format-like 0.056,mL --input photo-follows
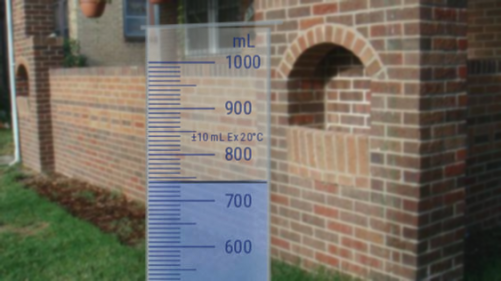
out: 740,mL
